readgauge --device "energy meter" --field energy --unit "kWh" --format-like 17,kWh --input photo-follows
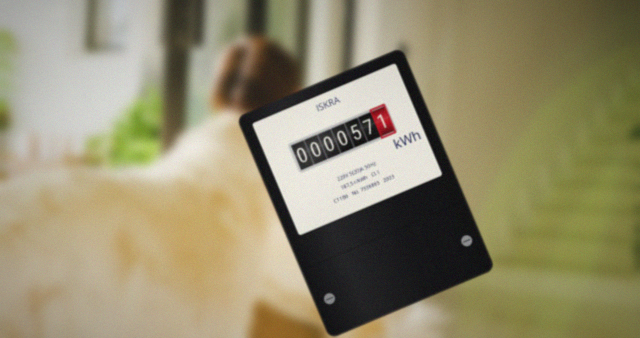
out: 57.1,kWh
